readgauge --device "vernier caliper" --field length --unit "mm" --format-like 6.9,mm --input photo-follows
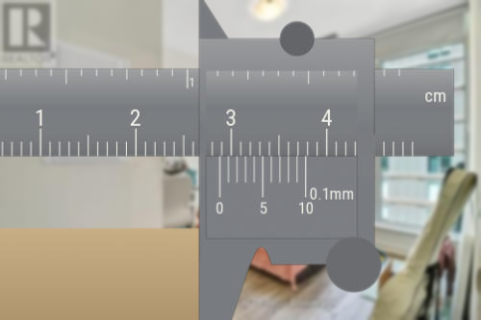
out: 28.8,mm
